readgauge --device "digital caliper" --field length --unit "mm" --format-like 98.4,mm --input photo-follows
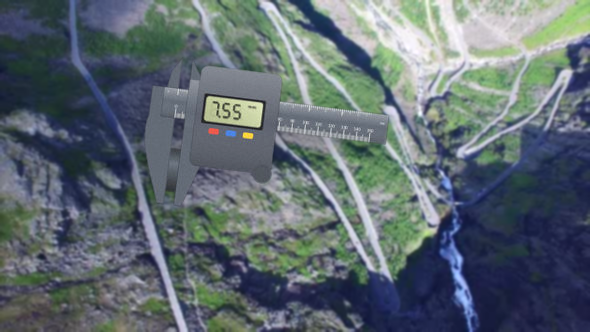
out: 7.55,mm
